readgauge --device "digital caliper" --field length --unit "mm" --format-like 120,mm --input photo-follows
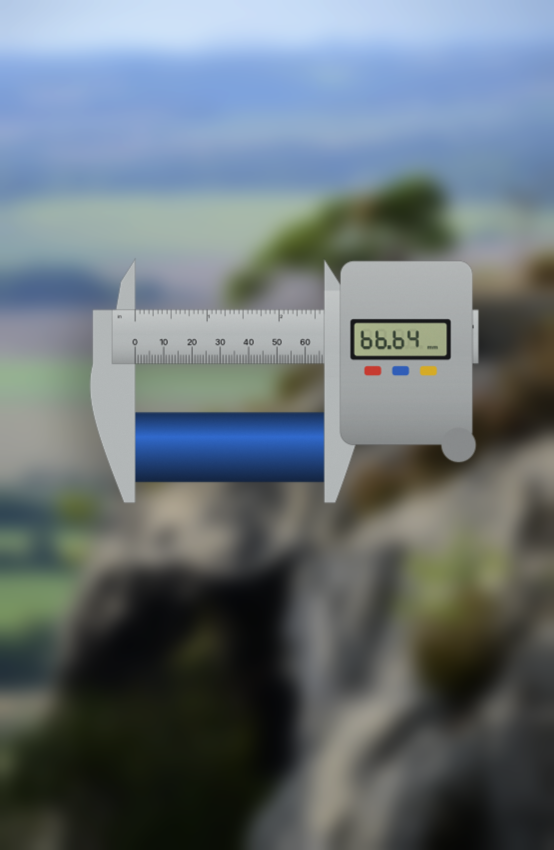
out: 66.64,mm
